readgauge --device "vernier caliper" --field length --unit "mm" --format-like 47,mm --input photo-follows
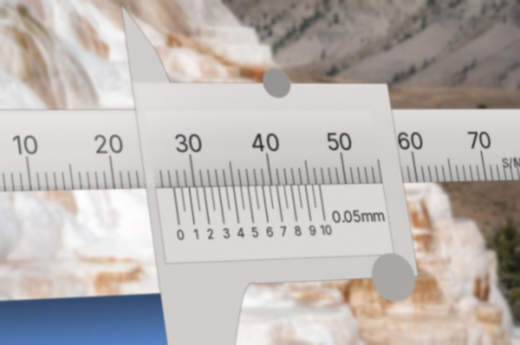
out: 27.4,mm
